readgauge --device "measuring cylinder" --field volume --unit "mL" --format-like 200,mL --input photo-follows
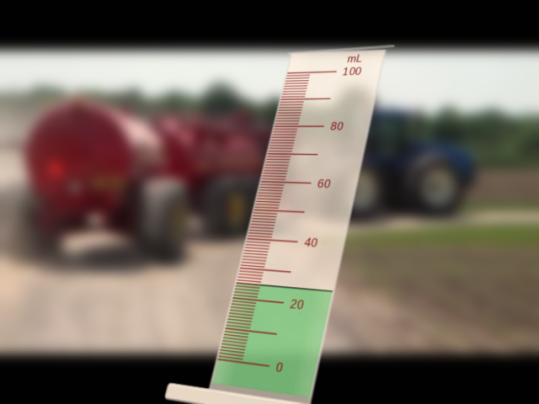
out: 25,mL
